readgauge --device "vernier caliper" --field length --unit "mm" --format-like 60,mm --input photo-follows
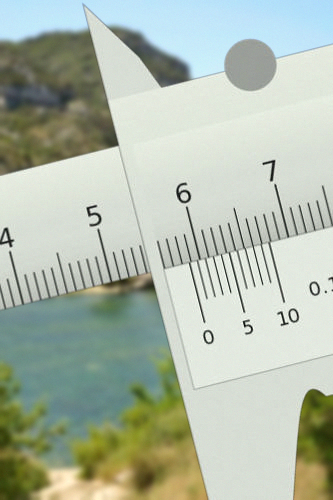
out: 58.8,mm
